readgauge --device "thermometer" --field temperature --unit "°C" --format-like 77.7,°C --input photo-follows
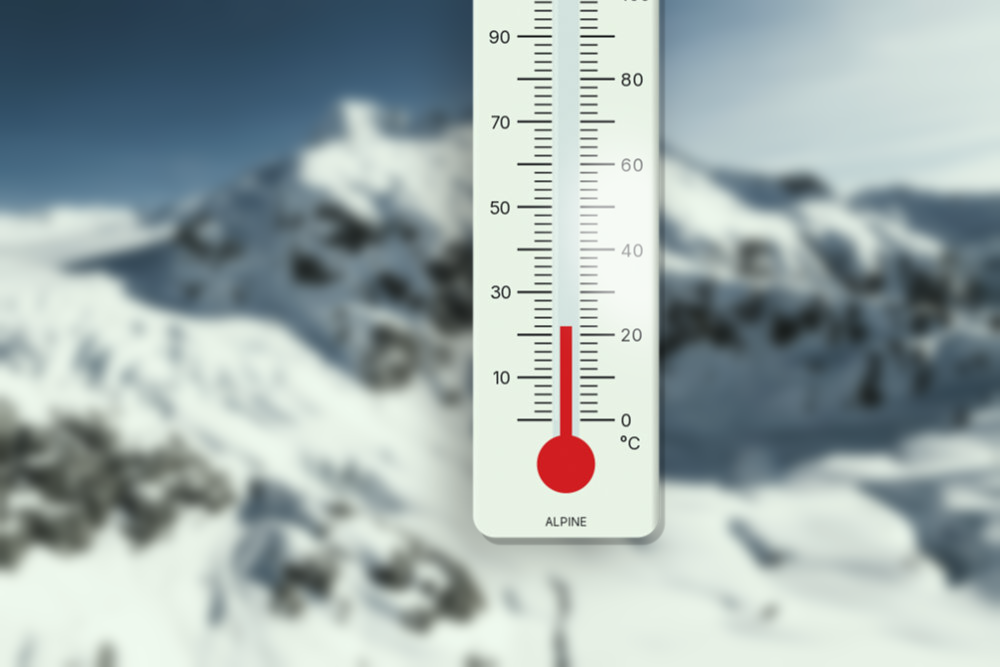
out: 22,°C
